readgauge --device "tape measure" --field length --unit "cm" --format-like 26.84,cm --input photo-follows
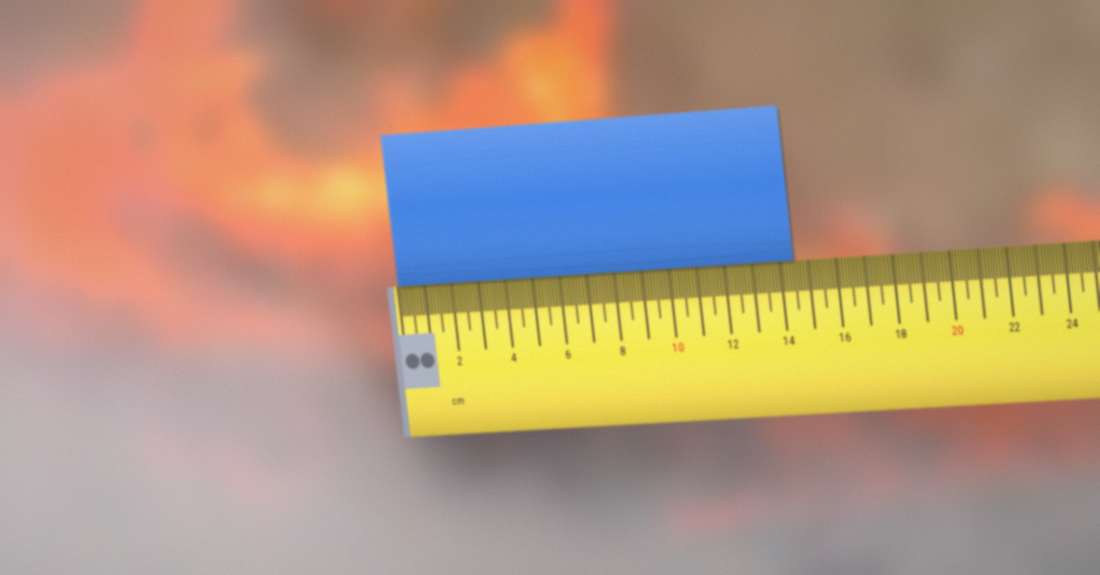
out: 14.5,cm
